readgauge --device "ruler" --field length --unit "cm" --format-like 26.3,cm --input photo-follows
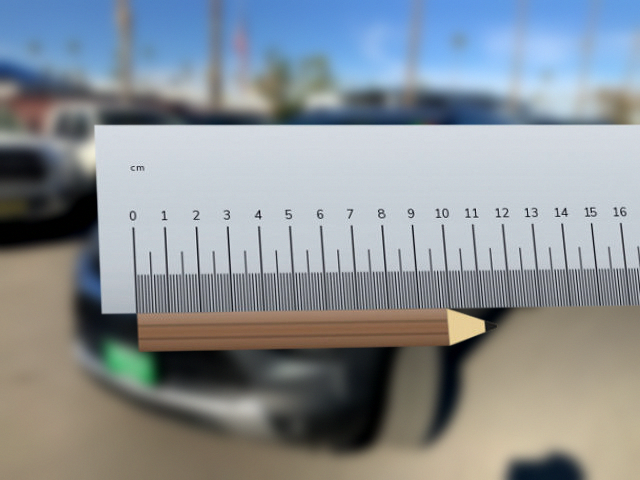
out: 11.5,cm
